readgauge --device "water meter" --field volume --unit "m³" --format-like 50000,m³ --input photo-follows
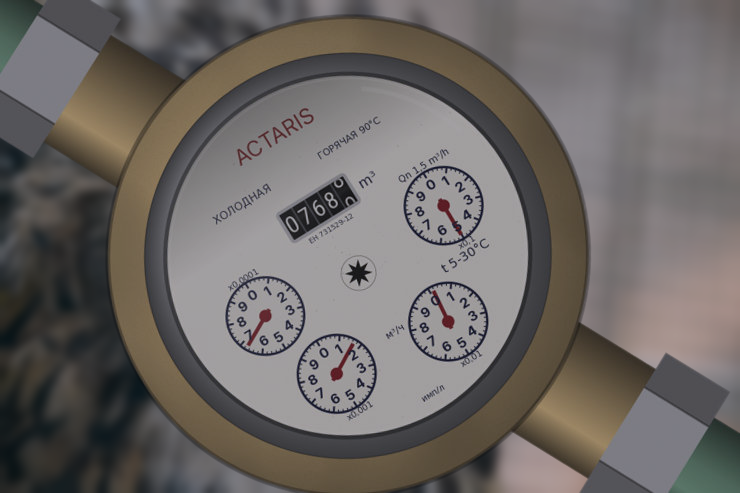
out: 7688.5016,m³
